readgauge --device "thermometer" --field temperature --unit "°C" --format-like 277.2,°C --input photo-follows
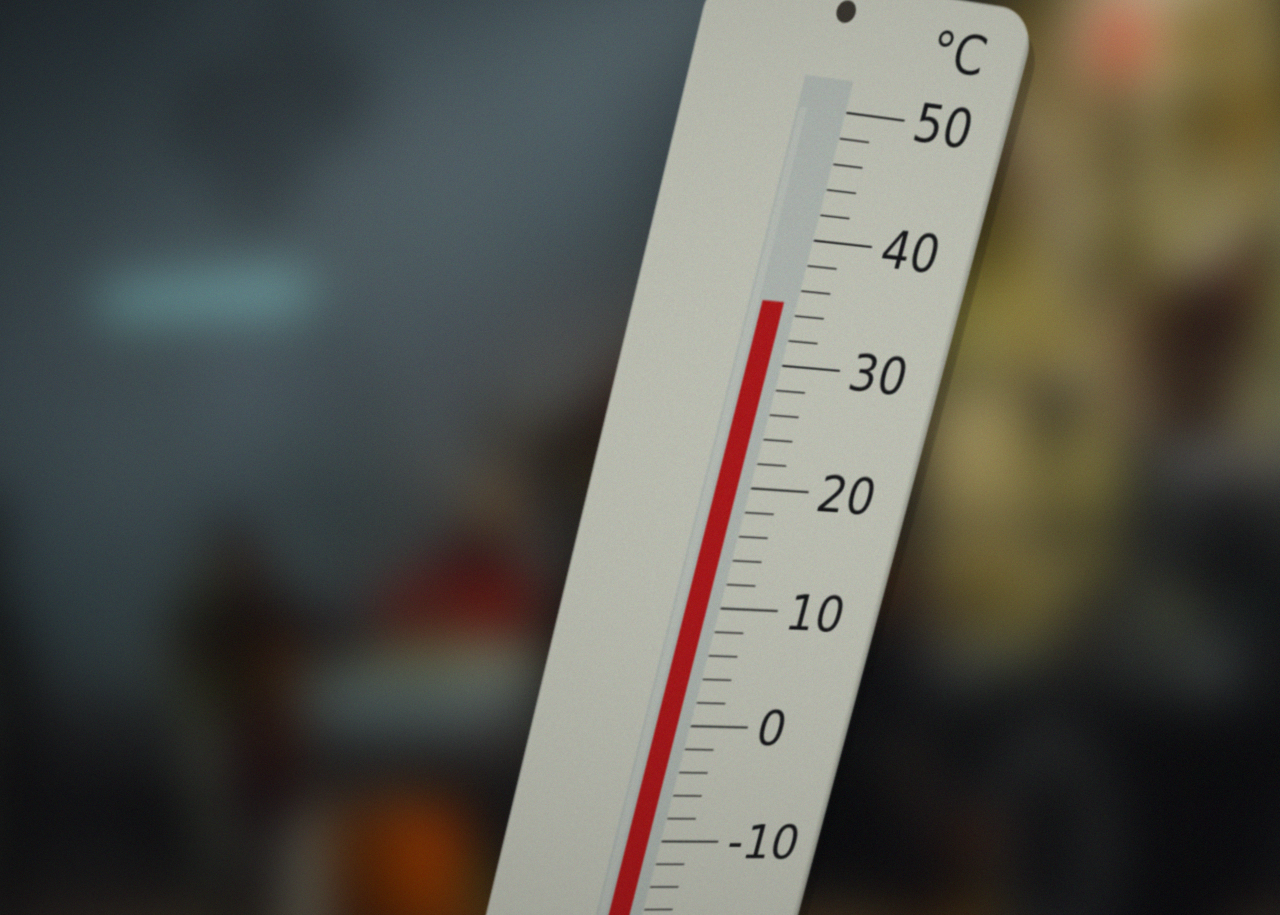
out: 35,°C
